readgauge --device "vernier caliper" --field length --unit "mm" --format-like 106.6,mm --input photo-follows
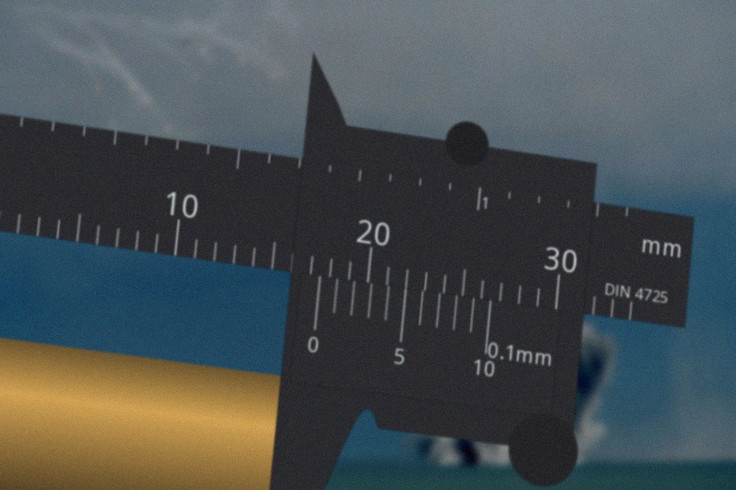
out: 17.5,mm
